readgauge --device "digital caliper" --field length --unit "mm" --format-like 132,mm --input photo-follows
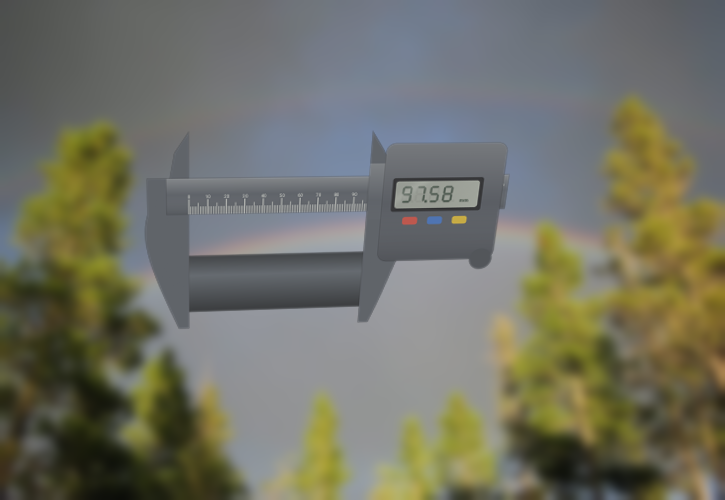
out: 97.58,mm
